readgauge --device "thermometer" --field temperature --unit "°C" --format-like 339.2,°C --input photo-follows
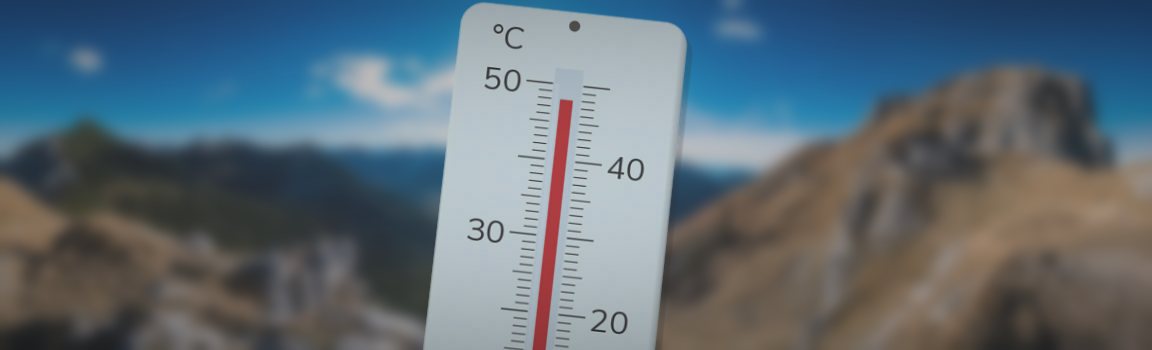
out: 48,°C
